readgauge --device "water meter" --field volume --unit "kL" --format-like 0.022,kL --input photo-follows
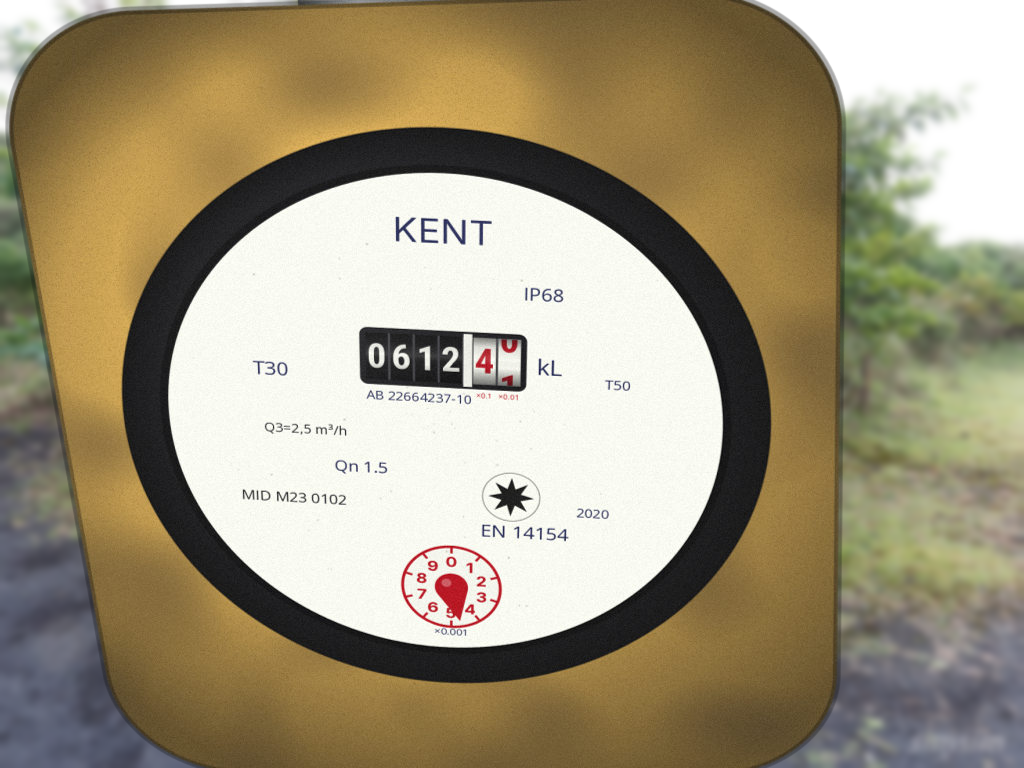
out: 612.404,kL
